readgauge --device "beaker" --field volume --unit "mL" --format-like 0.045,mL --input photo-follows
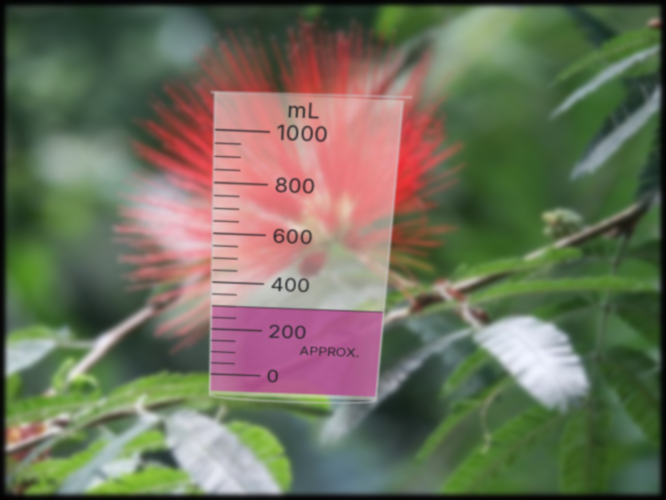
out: 300,mL
